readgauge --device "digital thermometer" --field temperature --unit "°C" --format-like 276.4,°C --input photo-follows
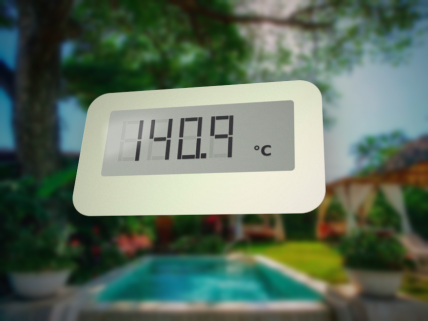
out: 140.9,°C
